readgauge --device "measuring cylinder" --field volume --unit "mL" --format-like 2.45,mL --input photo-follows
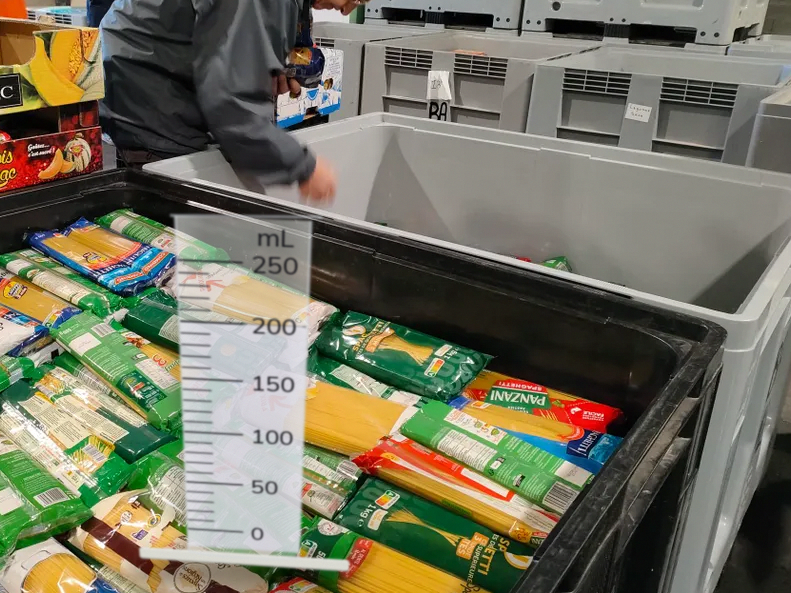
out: 200,mL
